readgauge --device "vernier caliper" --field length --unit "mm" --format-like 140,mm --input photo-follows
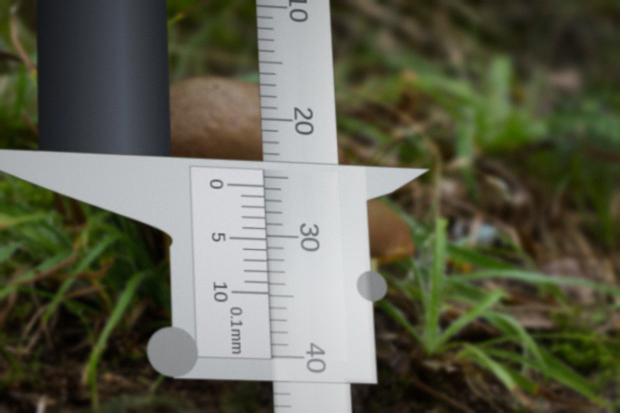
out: 25.8,mm
